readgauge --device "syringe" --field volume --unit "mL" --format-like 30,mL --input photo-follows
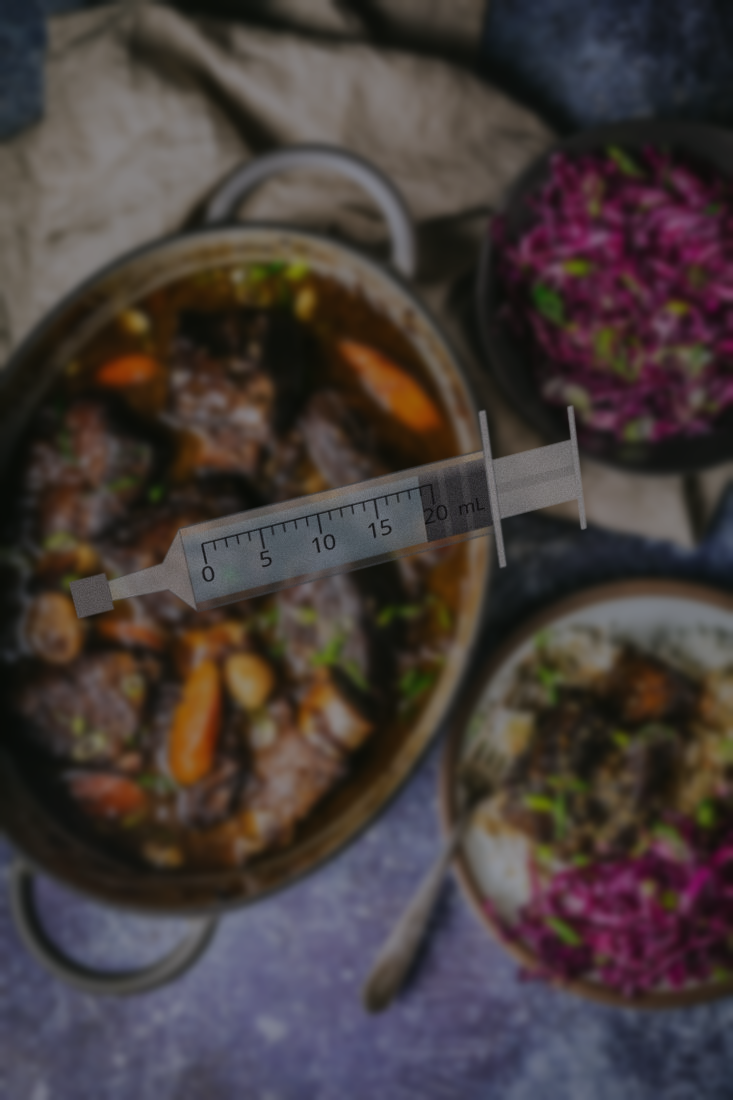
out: 19,mL
